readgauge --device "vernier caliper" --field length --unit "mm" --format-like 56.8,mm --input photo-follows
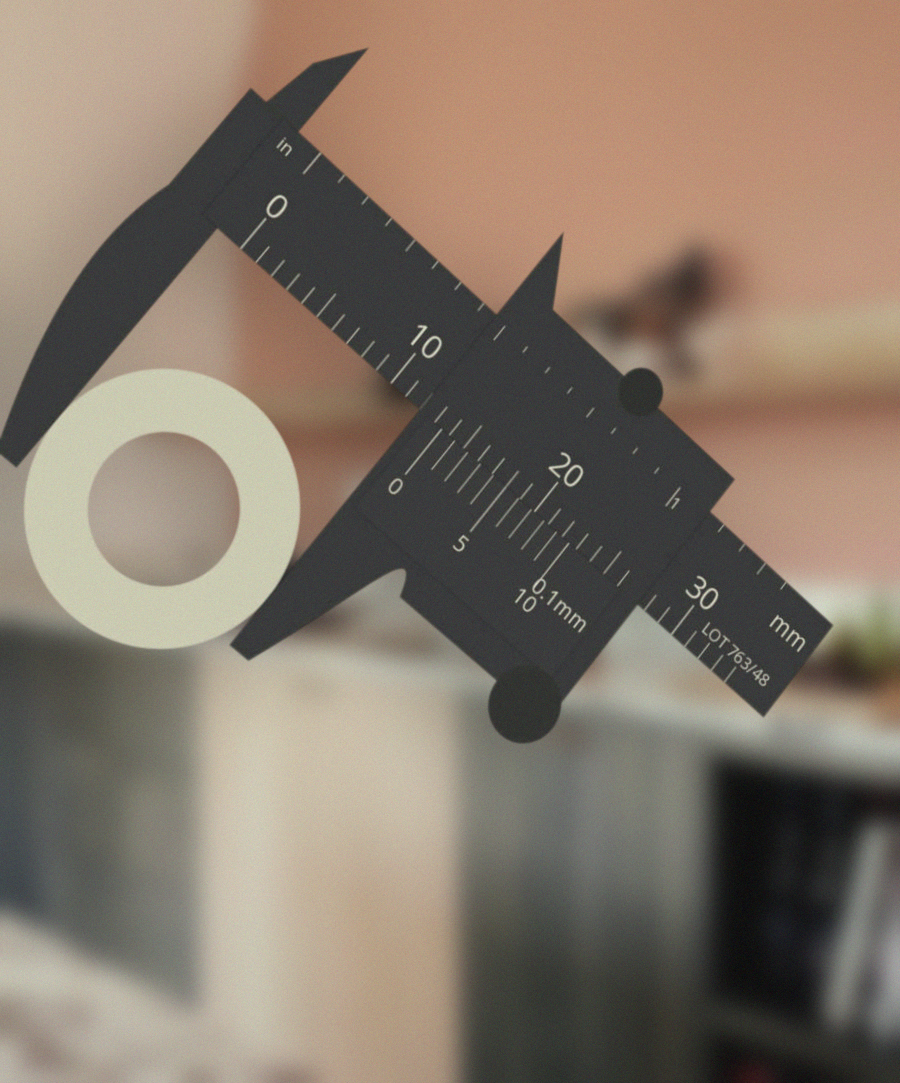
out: 13.5,mm
